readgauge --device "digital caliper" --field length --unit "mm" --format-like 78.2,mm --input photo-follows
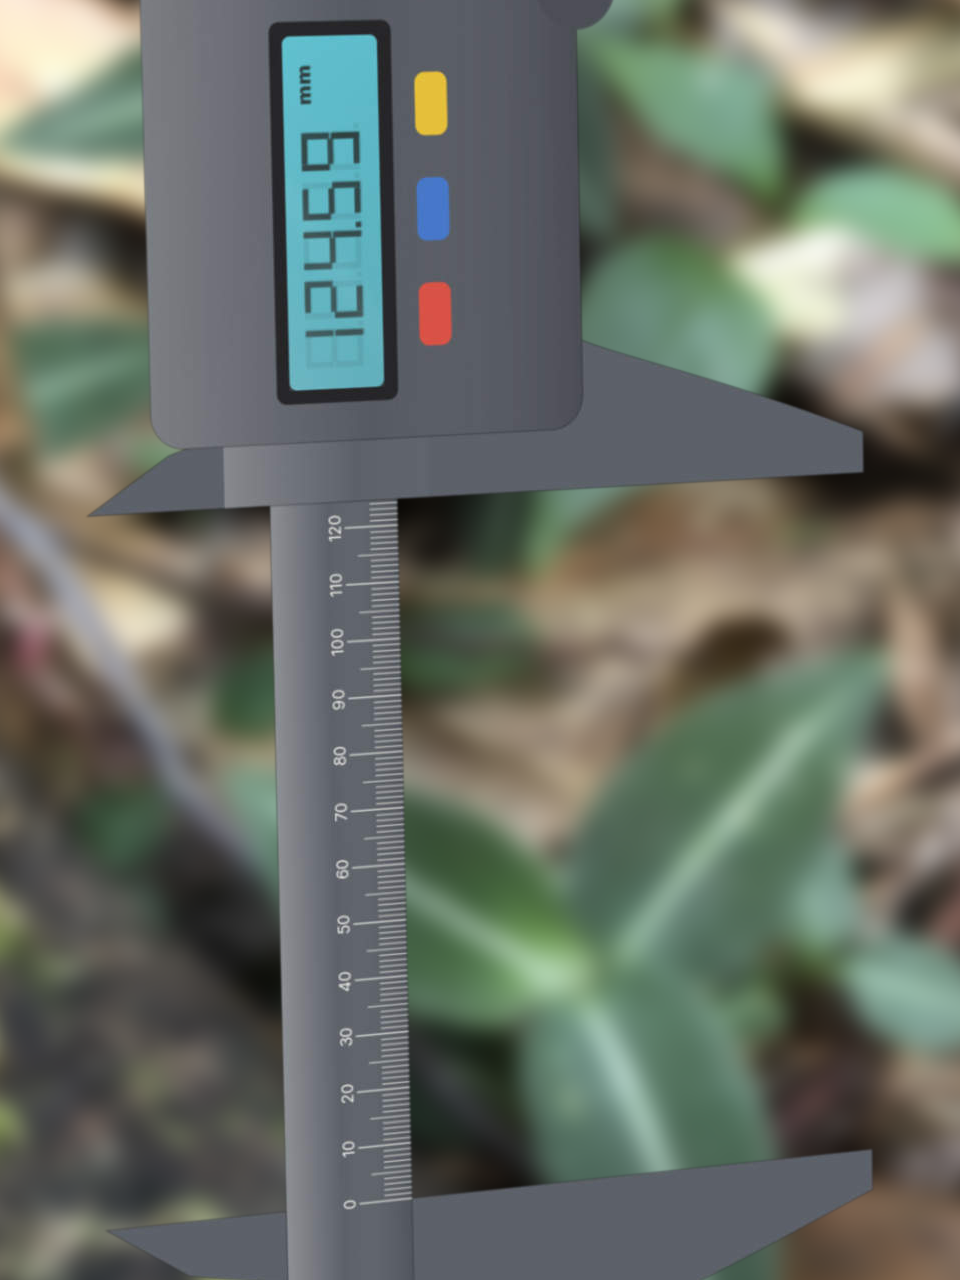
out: 124.59,mm
